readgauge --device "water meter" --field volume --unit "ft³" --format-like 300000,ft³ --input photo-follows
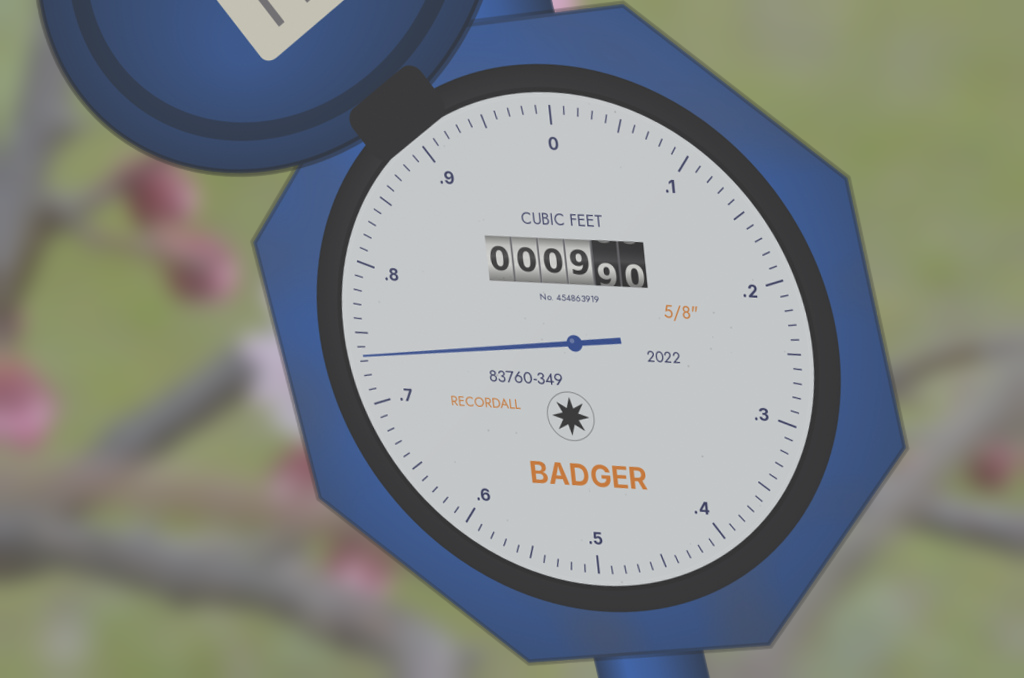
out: 989.73,ft³
